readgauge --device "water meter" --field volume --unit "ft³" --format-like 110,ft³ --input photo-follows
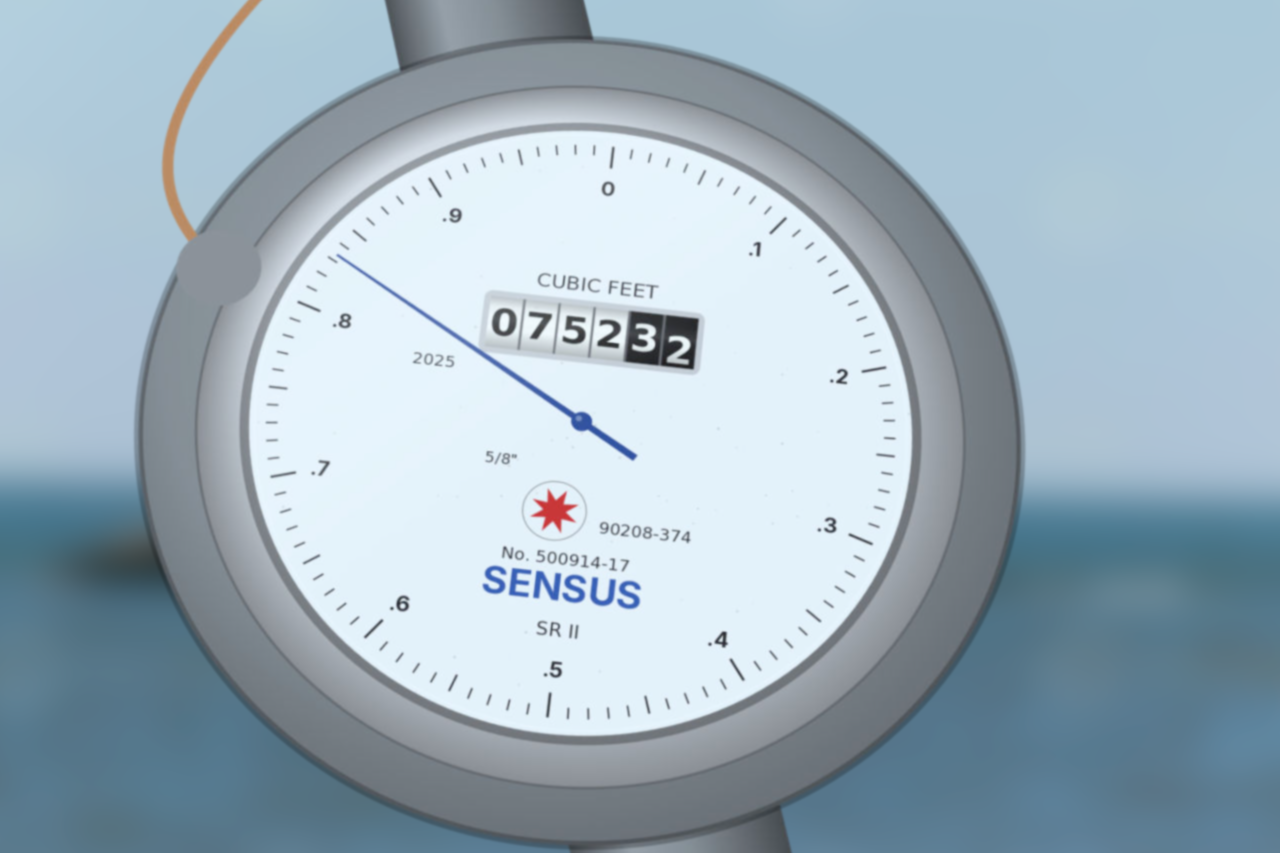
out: 75231.83,ft³
